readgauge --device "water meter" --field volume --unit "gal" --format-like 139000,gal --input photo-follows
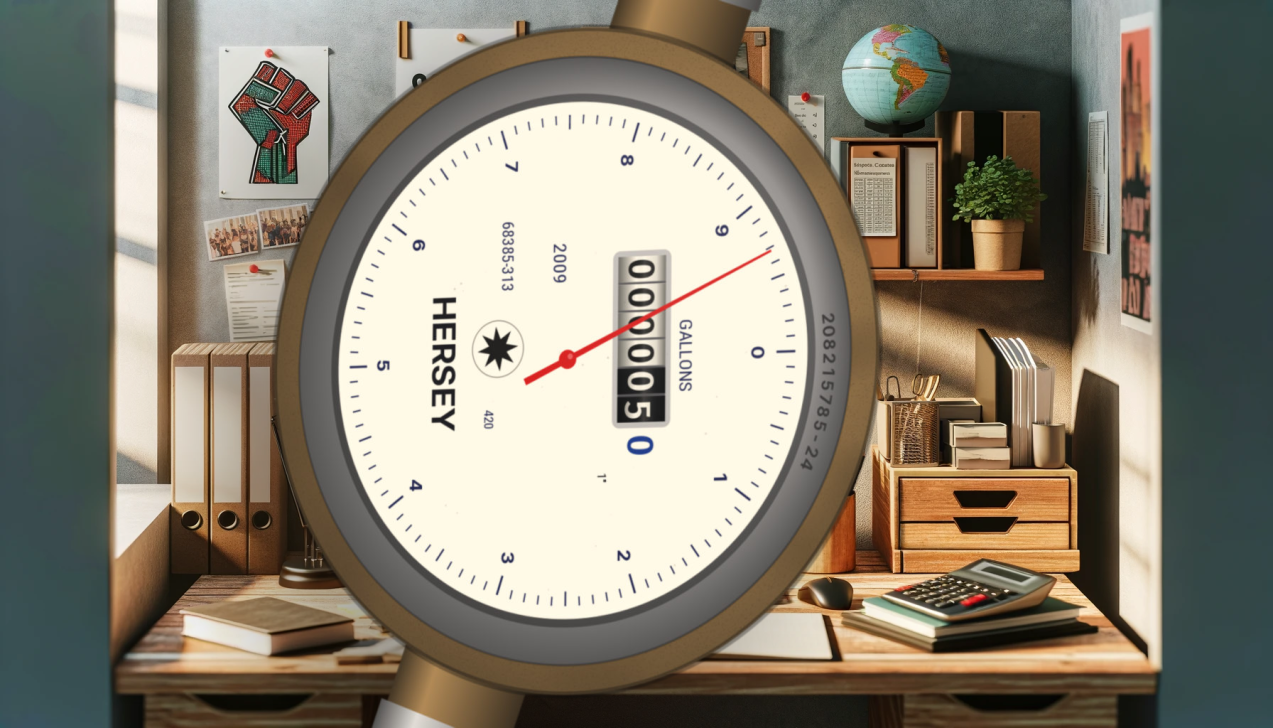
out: 49.3,gal
